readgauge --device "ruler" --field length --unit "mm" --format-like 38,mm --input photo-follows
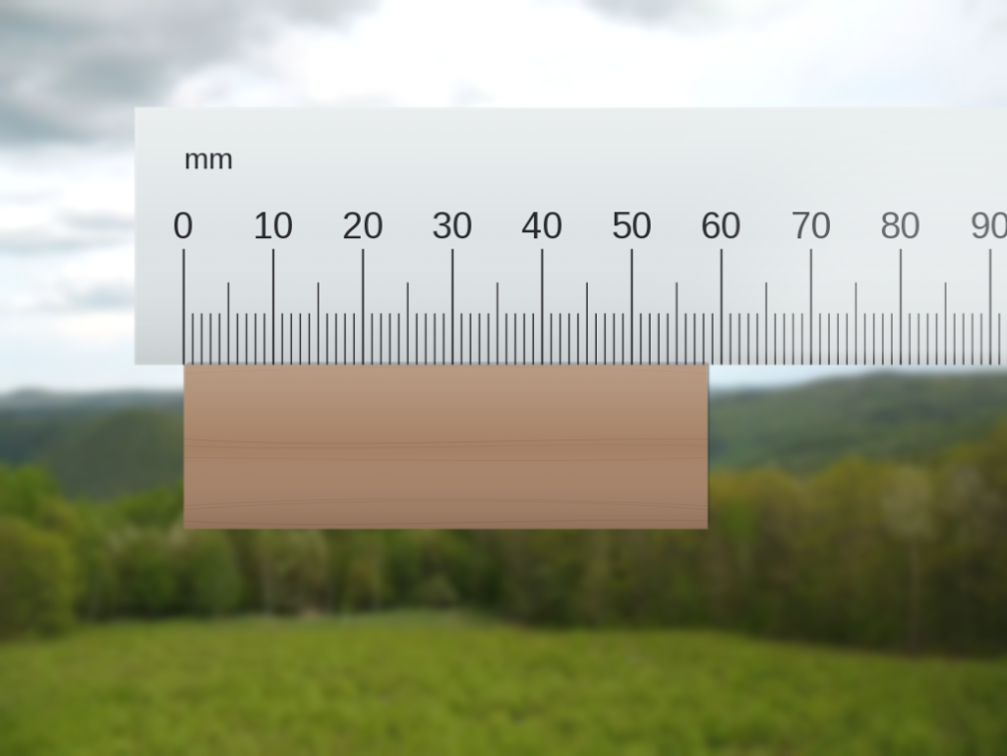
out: 58.5,mm
